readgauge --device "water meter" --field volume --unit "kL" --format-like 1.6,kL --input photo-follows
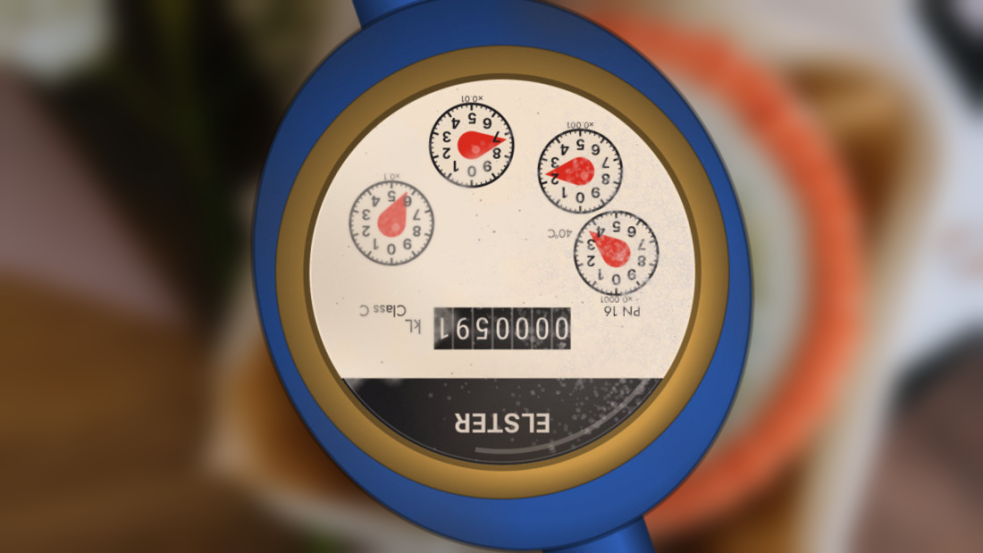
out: 591.5723,kL
